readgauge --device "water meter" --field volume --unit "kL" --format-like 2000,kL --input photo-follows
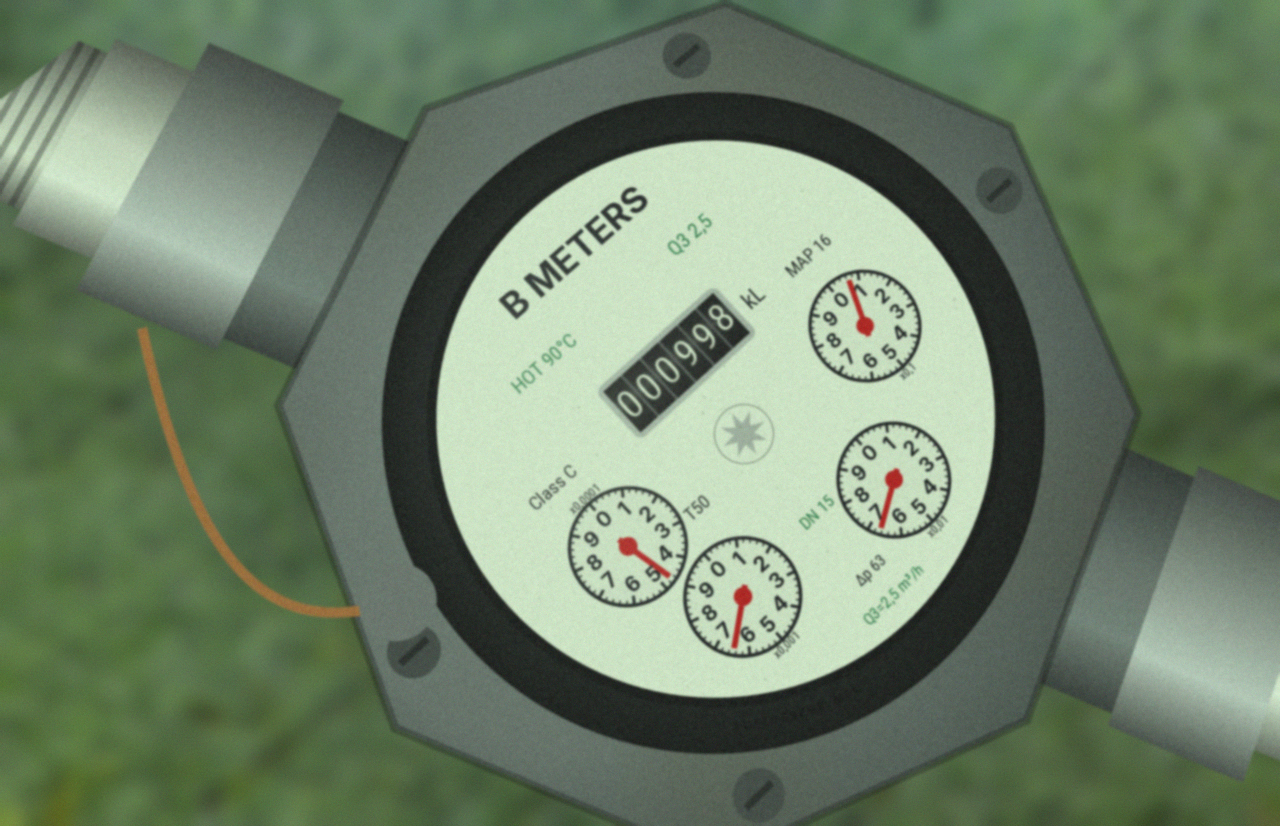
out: 998.0664,kL
